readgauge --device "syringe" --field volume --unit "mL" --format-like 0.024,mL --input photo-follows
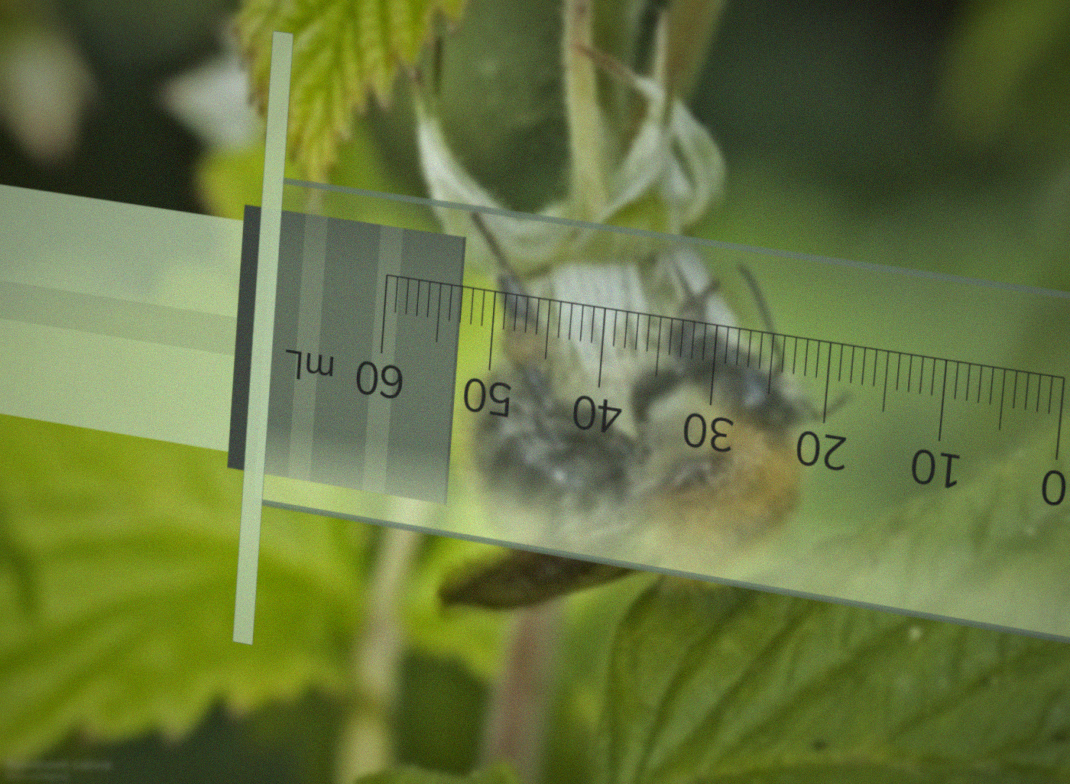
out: 53,mL
